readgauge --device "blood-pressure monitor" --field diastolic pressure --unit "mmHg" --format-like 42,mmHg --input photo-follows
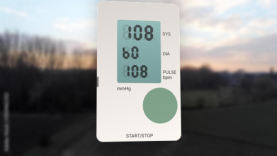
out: 60,mmHg
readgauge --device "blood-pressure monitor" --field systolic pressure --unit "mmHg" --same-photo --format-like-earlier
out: 108,mmHg
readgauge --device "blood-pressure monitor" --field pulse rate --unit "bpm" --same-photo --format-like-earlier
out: 108,bpm
